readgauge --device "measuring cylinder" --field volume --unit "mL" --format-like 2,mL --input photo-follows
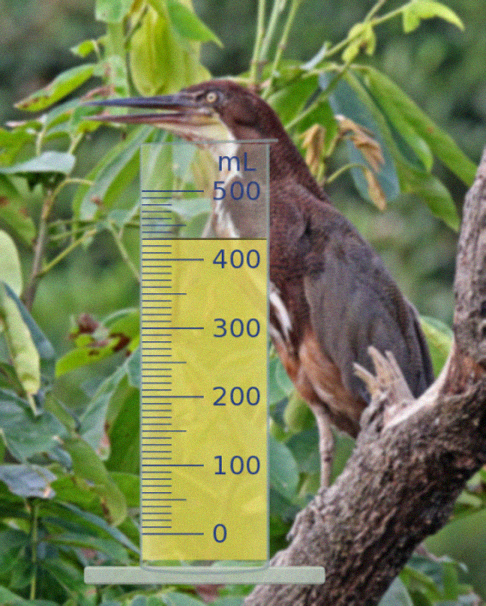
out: 430,mL
